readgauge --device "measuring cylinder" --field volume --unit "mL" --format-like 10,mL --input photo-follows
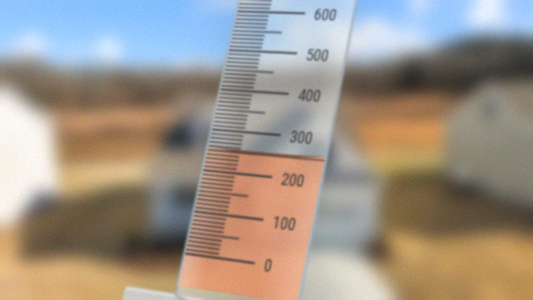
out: 250,mL
